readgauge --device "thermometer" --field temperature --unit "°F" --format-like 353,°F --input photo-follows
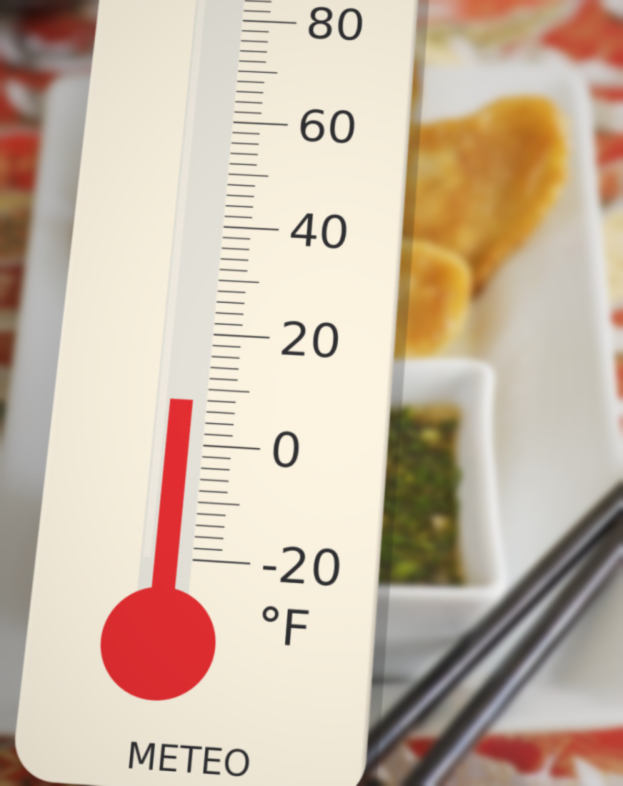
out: 8,°F
